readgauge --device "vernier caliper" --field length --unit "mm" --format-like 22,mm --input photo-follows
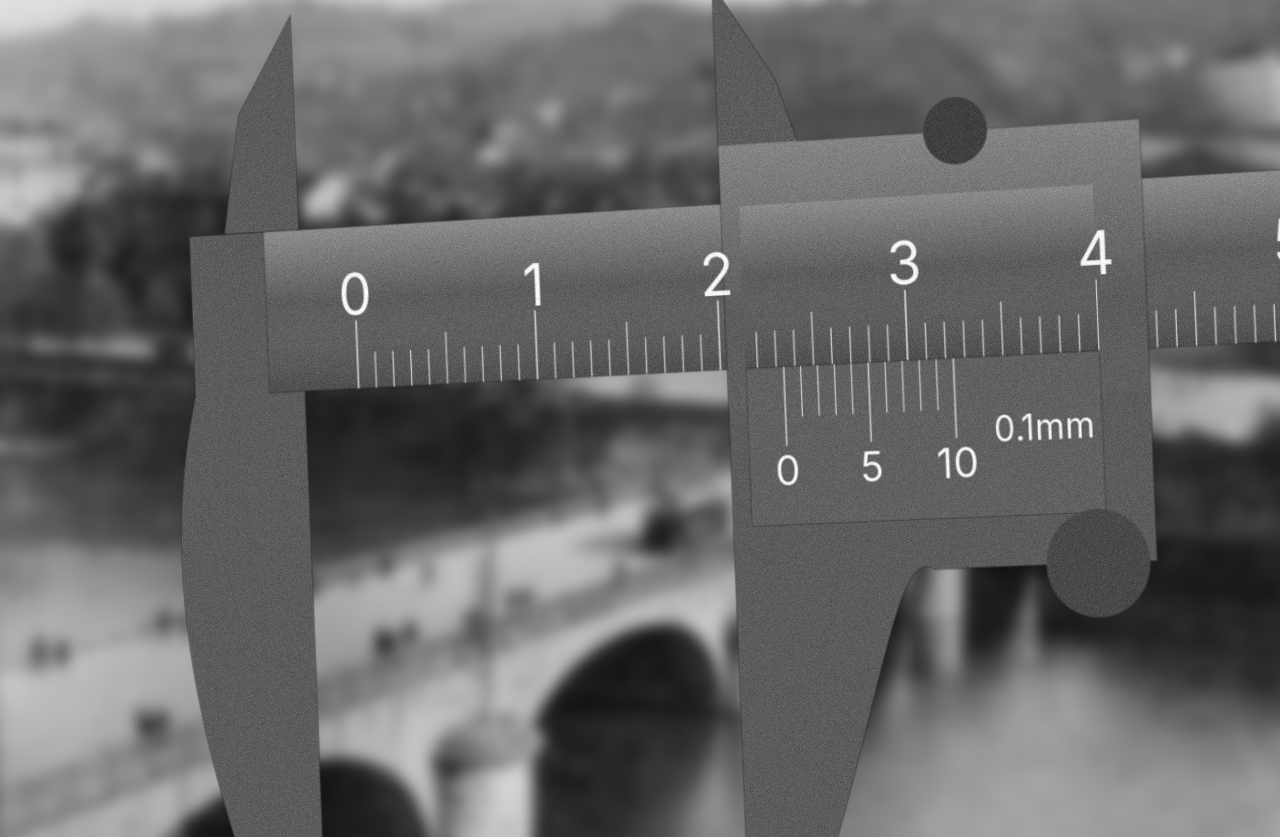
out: 23.4,mm
